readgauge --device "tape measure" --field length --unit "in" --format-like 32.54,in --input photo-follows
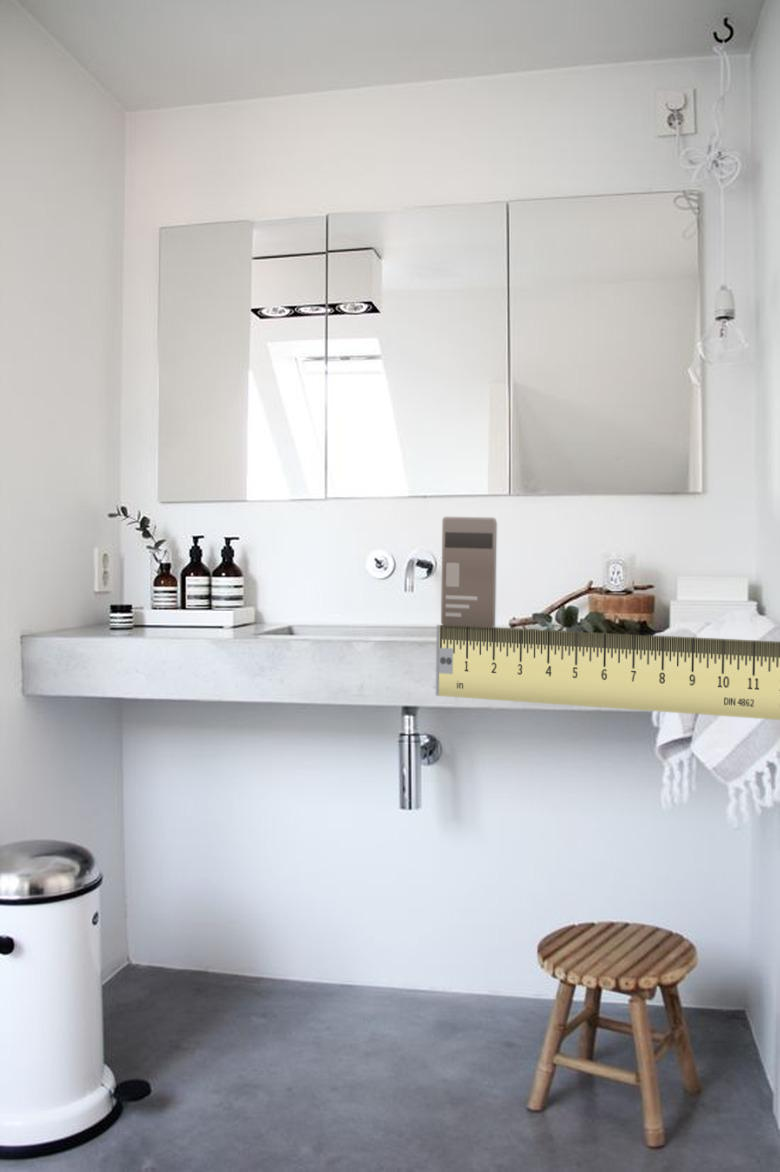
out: 2,in
